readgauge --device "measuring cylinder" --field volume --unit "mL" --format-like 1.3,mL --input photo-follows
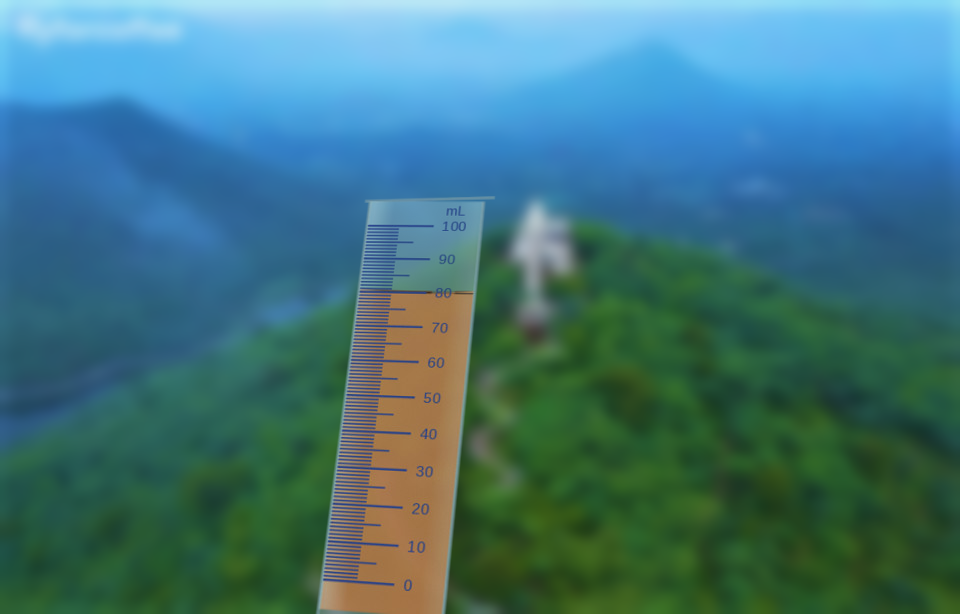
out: 80,mL
